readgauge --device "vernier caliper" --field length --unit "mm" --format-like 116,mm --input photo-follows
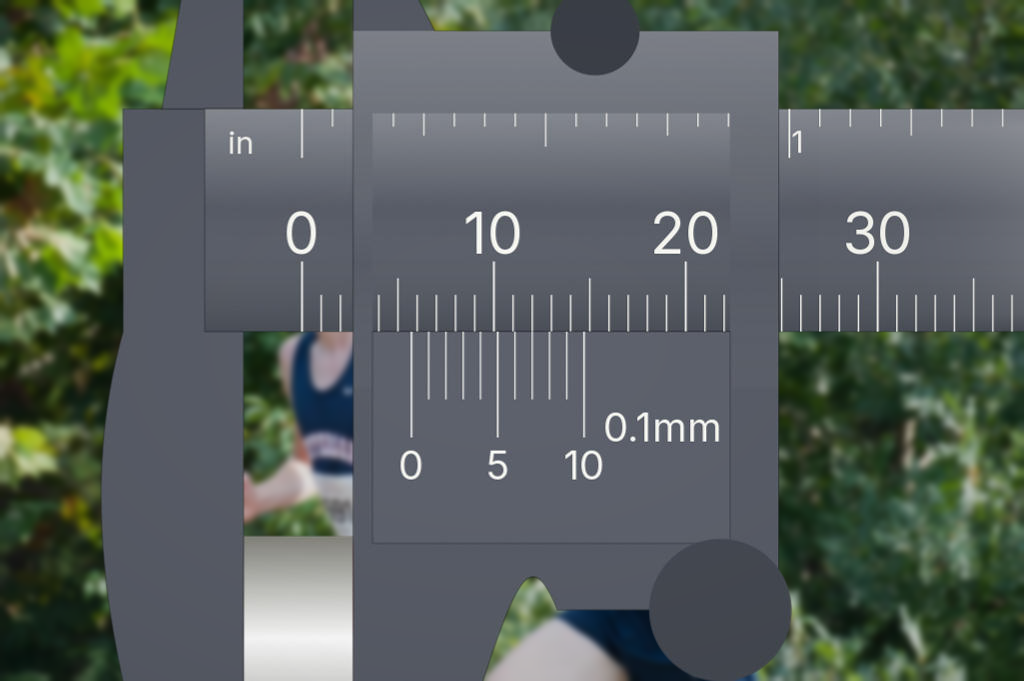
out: 5.7,mm
